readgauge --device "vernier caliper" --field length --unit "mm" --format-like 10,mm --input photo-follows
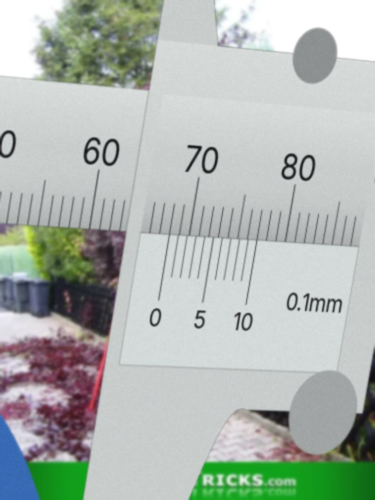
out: 68.0,mm
